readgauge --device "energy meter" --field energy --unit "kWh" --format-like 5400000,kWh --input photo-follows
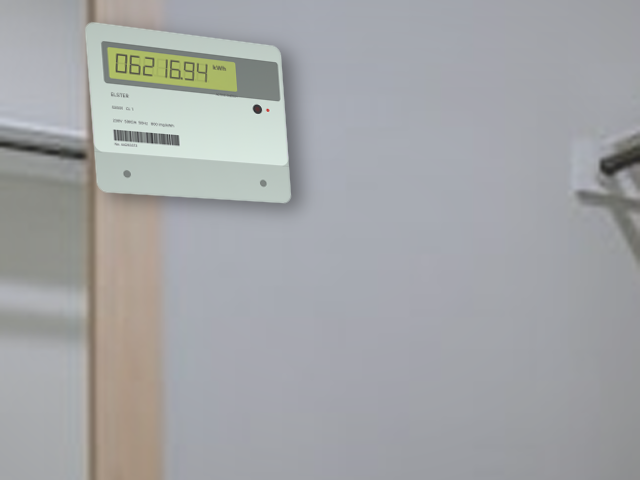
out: 6216.94,kWh
